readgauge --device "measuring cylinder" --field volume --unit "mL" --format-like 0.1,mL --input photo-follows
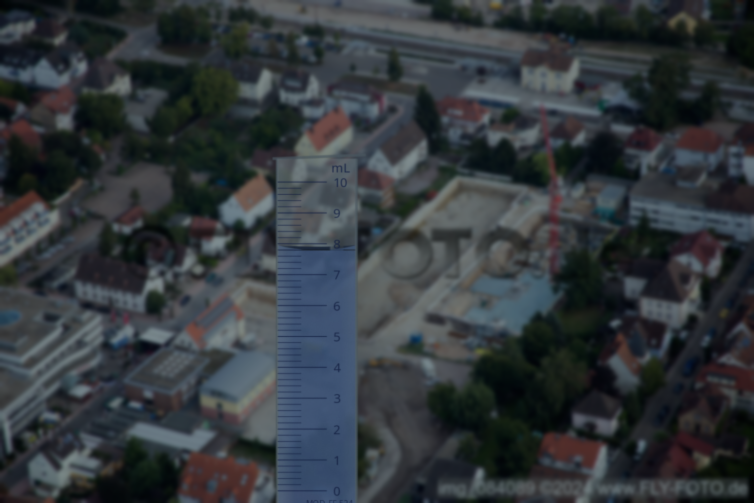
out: 7.8,mL
